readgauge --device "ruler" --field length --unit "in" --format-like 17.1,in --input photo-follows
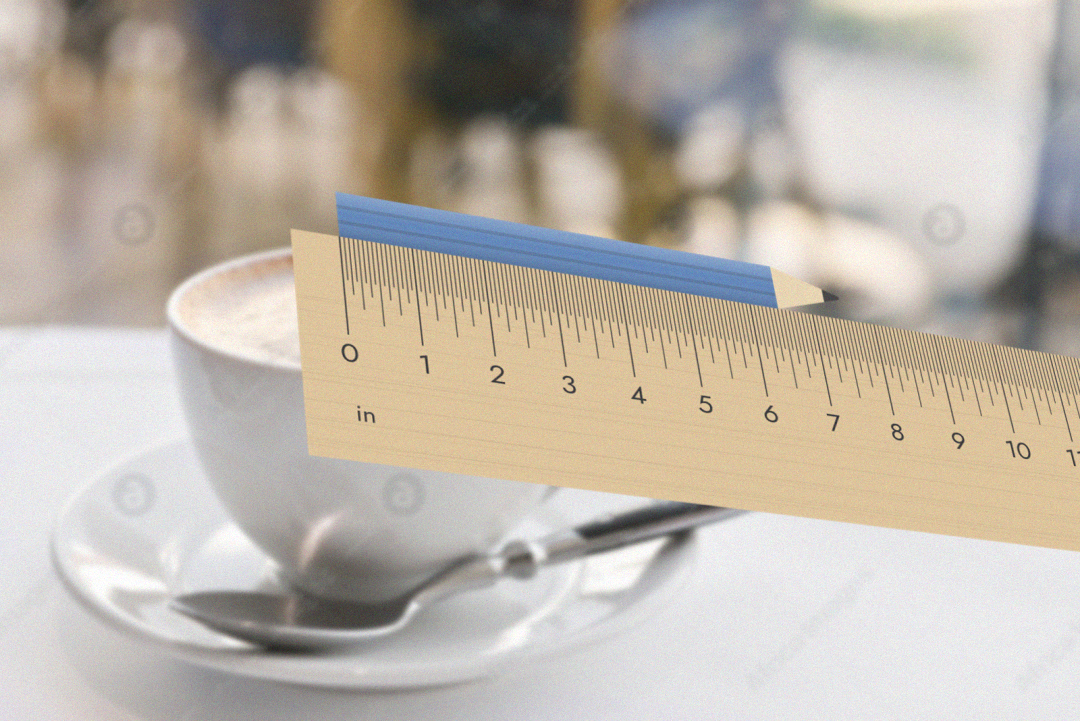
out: 7.5,in
